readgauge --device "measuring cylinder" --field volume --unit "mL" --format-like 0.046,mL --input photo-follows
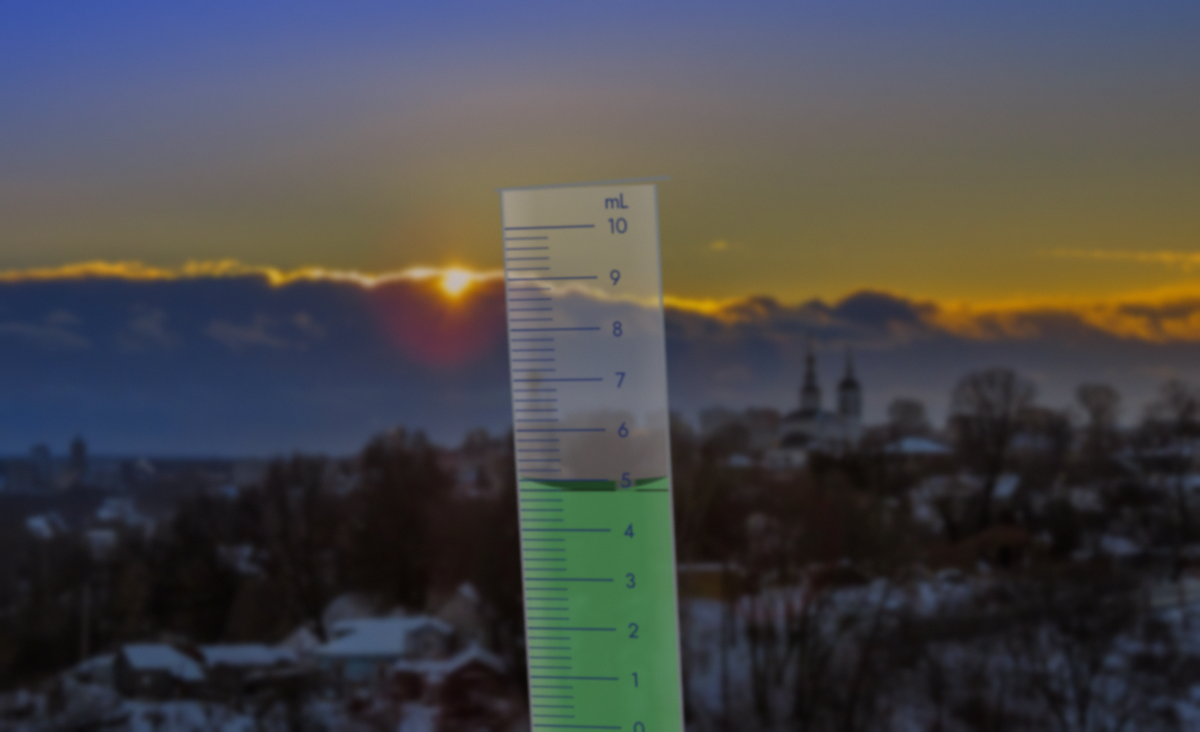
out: 4.8,mL
